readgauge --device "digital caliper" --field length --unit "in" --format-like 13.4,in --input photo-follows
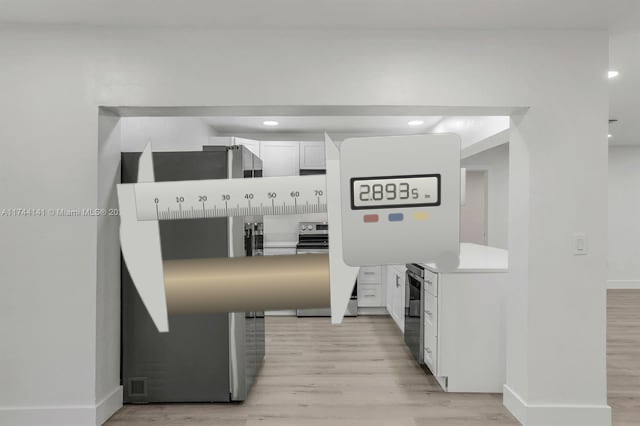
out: 2.8935,in
